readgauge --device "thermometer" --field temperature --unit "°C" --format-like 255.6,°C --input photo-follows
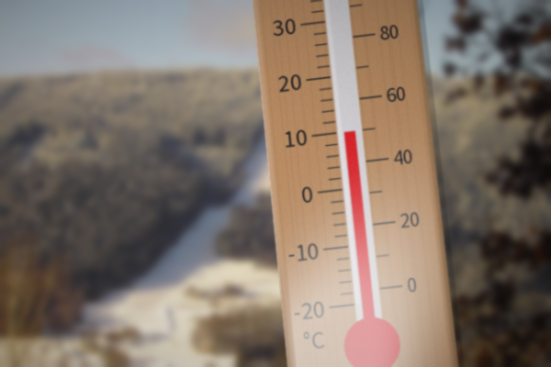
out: 10,°C
